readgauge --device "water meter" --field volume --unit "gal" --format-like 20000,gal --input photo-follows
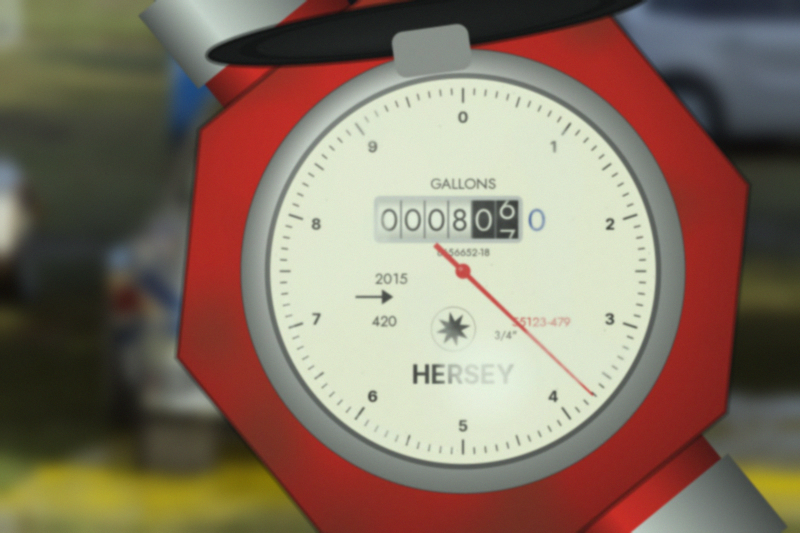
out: 8063.7,gal
